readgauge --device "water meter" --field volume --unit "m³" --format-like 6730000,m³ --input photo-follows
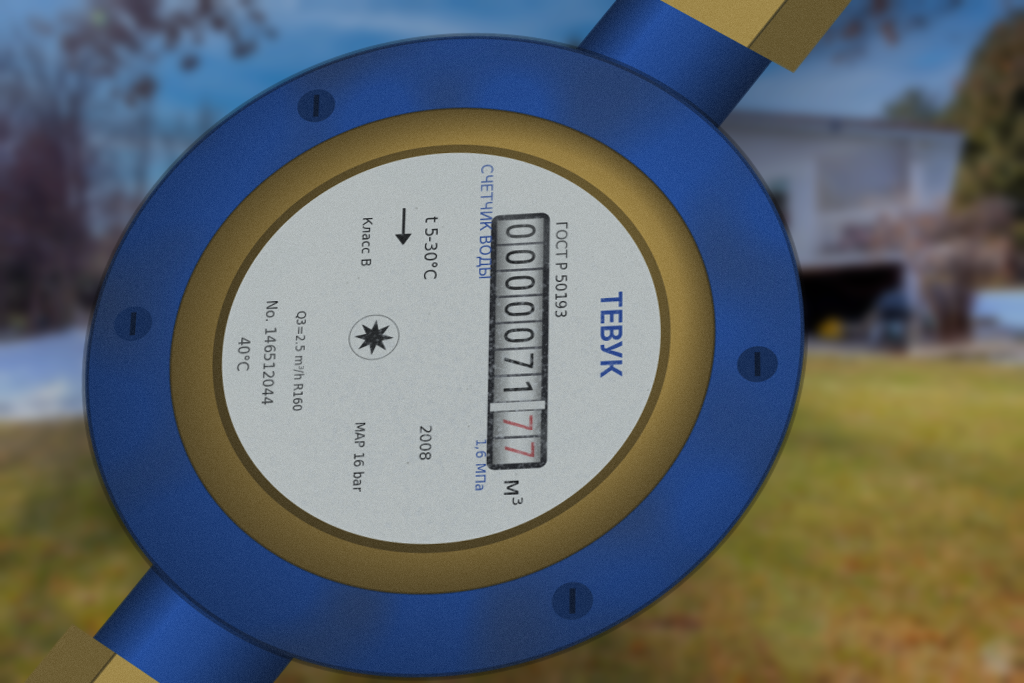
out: 71.77,m³
